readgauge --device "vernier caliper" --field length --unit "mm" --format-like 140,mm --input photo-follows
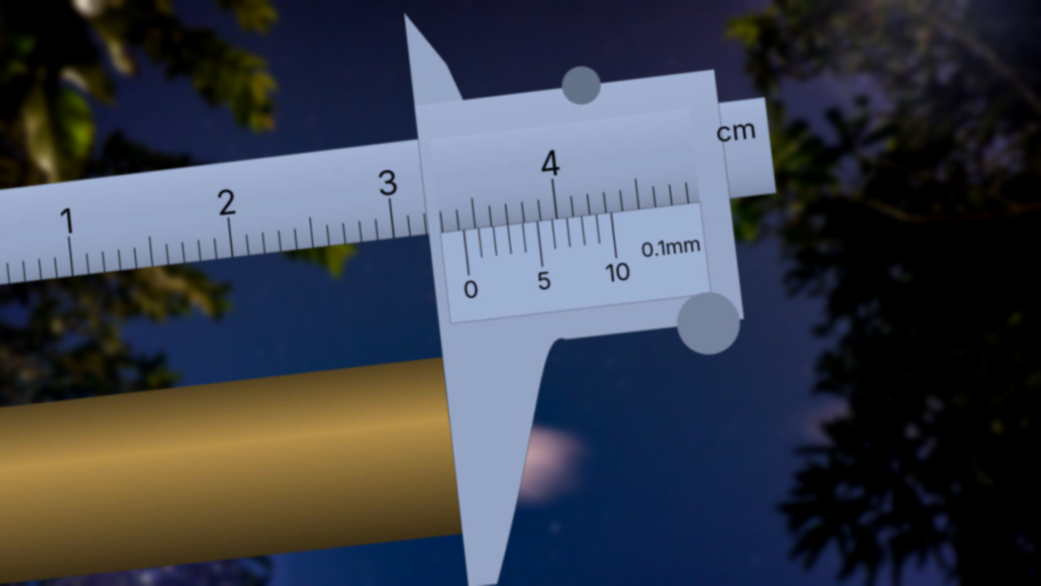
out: 34.3,mm
